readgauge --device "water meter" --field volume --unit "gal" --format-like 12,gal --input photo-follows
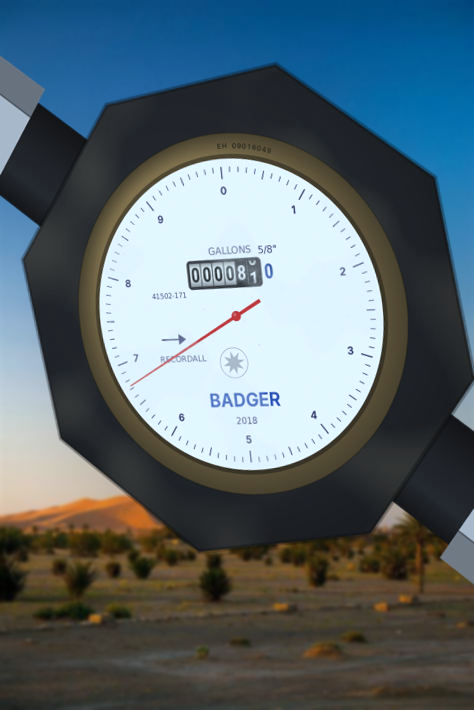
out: 806.7,gal
